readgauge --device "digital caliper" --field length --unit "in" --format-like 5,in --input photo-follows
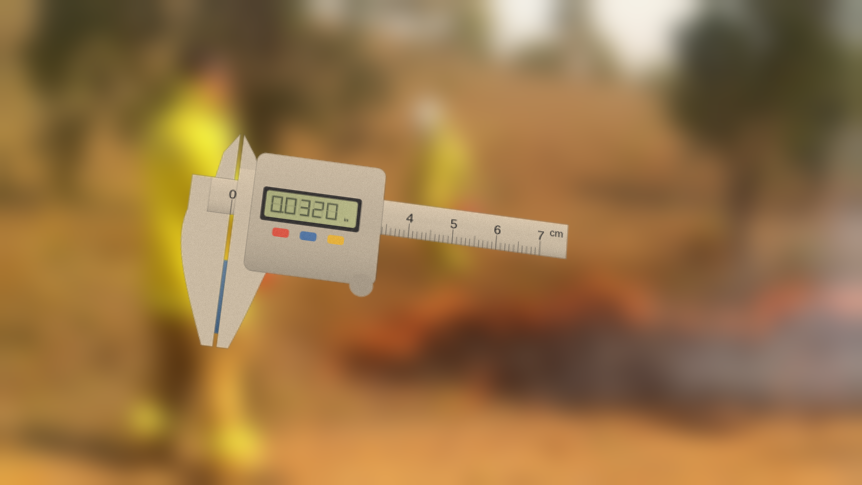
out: 0.0320,in
